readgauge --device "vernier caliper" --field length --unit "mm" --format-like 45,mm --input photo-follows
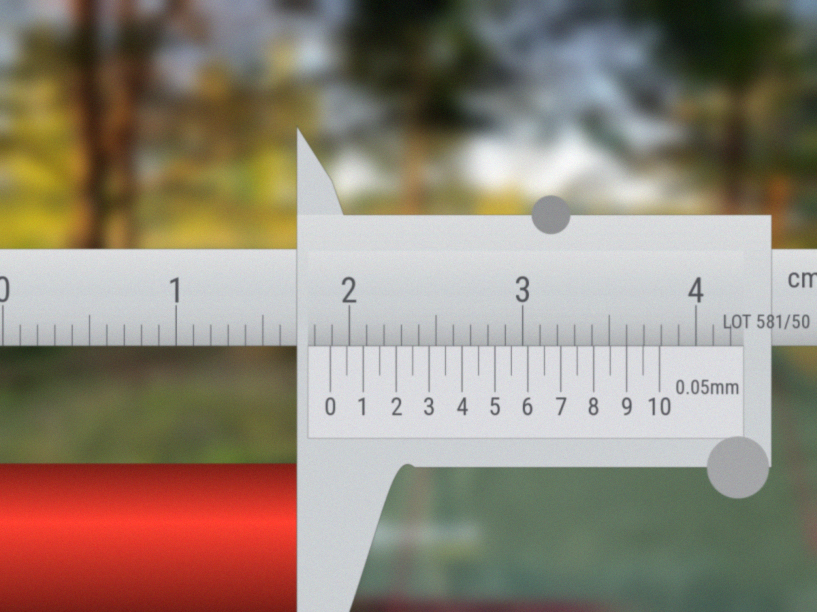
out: 18.9,mm
